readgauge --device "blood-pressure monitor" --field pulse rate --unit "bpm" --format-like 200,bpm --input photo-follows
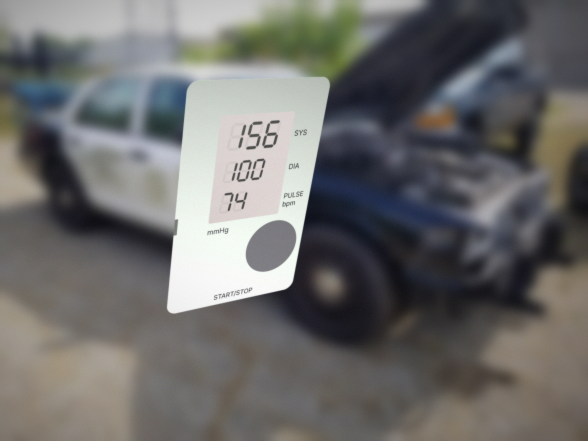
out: 74,bpm
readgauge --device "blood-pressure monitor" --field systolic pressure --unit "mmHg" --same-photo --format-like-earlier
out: 156,mmHg
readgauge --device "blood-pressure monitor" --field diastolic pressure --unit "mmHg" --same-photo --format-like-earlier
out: 100,mmHg
